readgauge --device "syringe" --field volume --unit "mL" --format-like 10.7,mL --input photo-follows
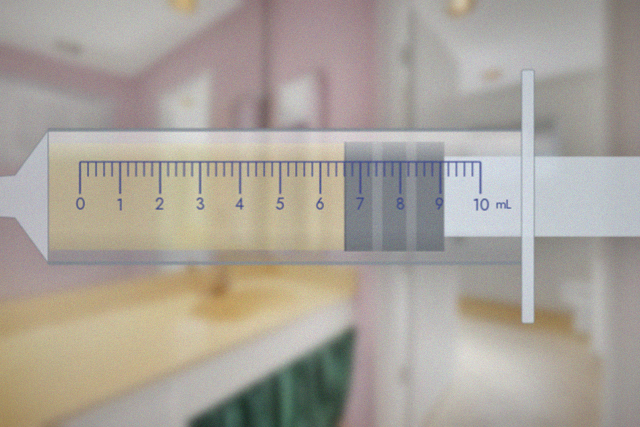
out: 6.6,mL
